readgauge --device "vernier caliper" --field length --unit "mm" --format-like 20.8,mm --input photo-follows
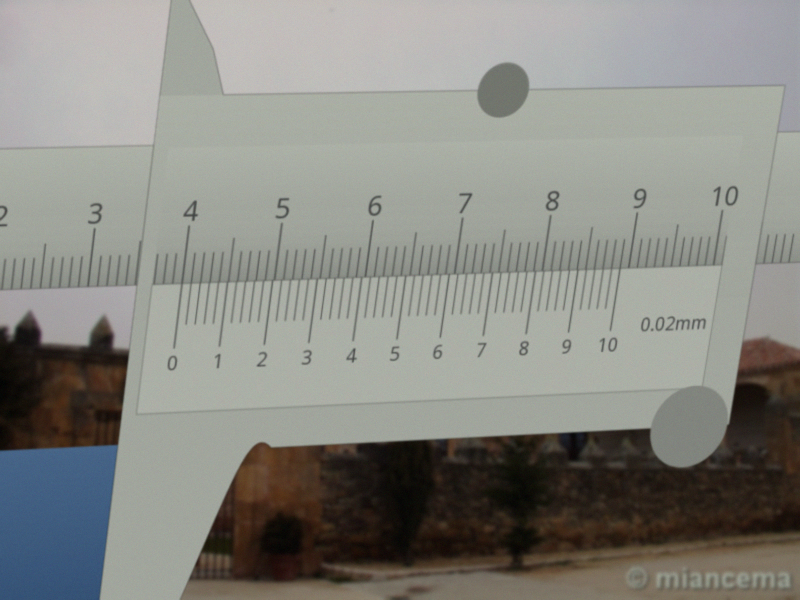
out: 40.0,mm
